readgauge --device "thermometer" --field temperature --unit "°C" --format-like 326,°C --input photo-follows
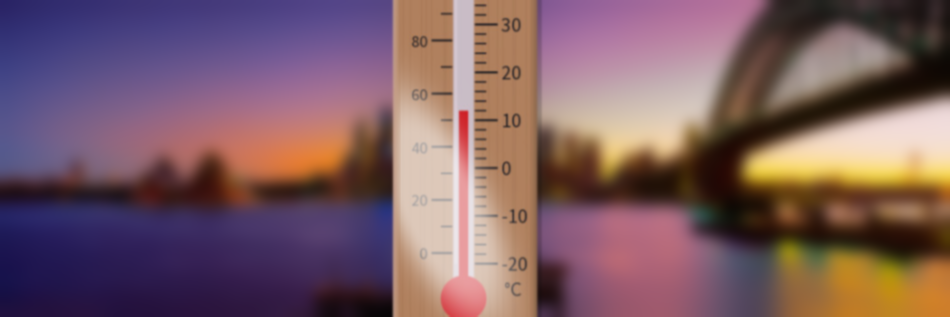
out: 12,°C
